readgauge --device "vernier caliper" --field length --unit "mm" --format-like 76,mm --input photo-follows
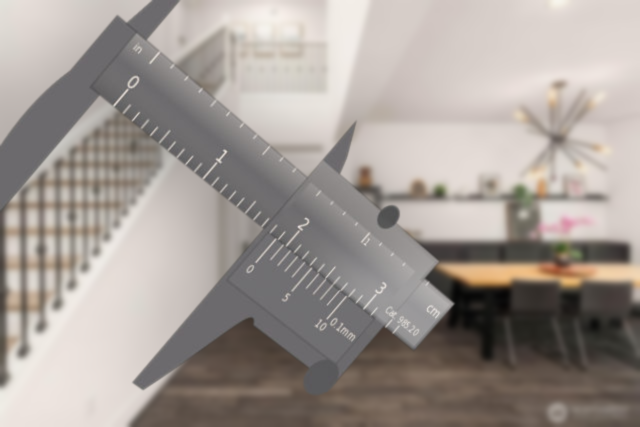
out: 18.8,mm
